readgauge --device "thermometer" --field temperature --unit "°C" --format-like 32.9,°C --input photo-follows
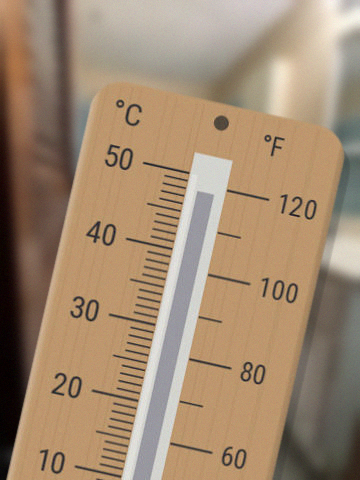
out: 48,°C
